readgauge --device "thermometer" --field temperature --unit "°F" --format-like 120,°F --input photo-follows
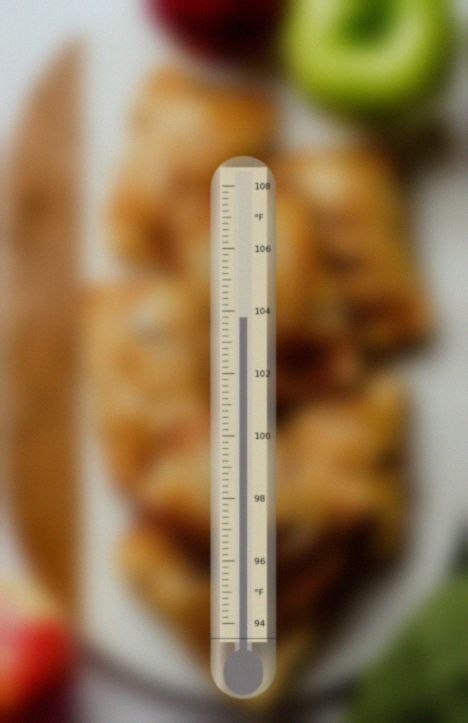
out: 103.8,°F
